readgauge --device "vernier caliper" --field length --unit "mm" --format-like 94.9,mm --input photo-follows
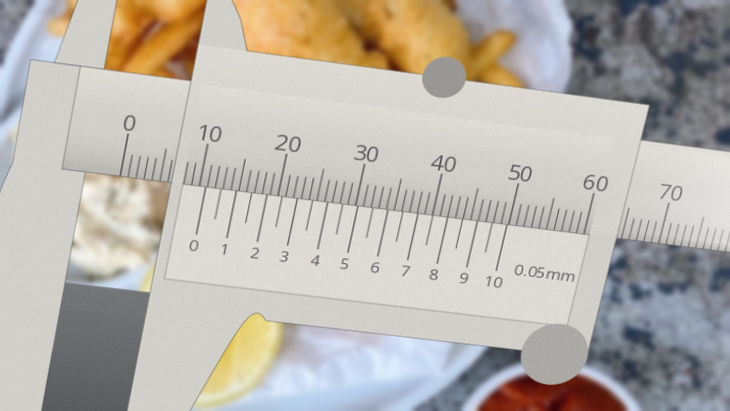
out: 10.8,mm
